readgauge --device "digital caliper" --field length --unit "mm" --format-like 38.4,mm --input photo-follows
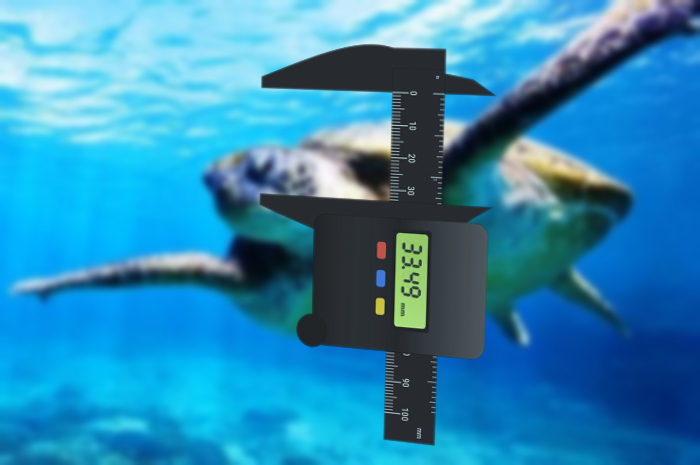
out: 33.49,mm
